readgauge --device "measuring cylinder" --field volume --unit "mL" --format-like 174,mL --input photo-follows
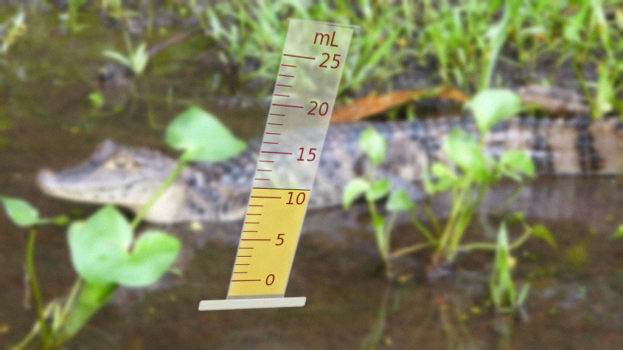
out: 11,mL
